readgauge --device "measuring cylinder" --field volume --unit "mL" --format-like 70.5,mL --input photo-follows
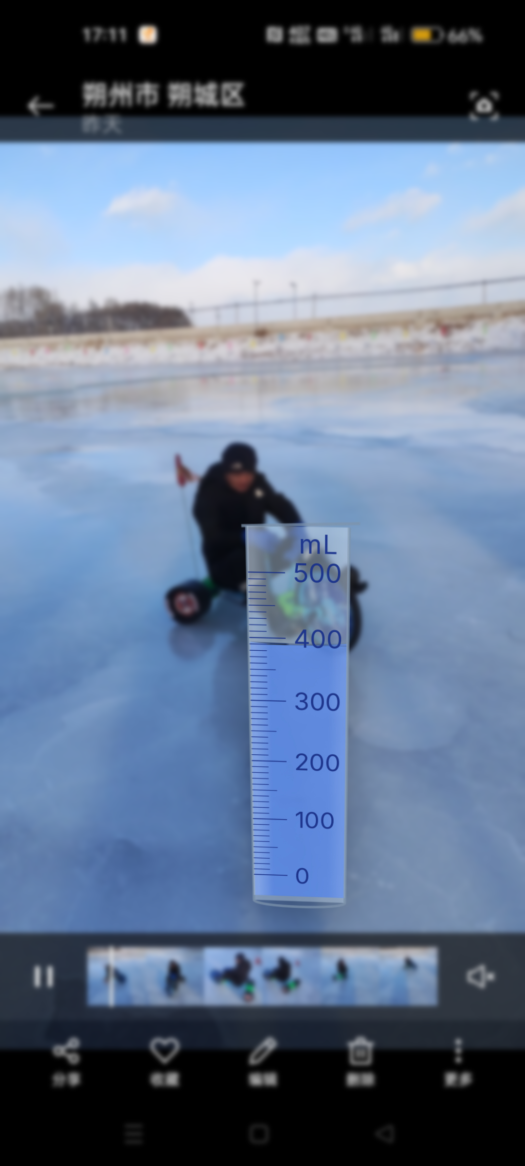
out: 390,mL
